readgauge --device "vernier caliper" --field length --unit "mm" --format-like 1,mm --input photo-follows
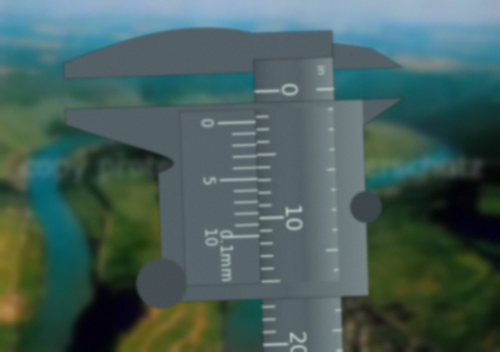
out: 2.4,mm
